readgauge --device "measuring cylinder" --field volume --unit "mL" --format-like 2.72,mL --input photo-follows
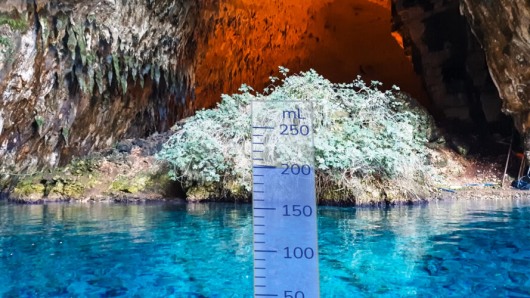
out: 200,mL
